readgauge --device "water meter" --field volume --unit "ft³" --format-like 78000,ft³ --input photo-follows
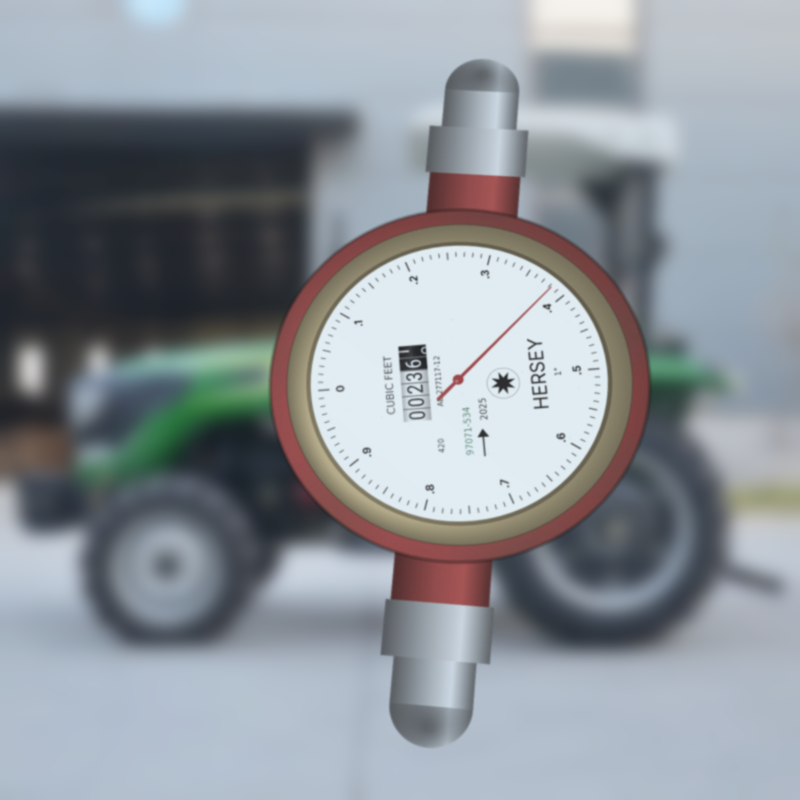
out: 2361.38,ft³
